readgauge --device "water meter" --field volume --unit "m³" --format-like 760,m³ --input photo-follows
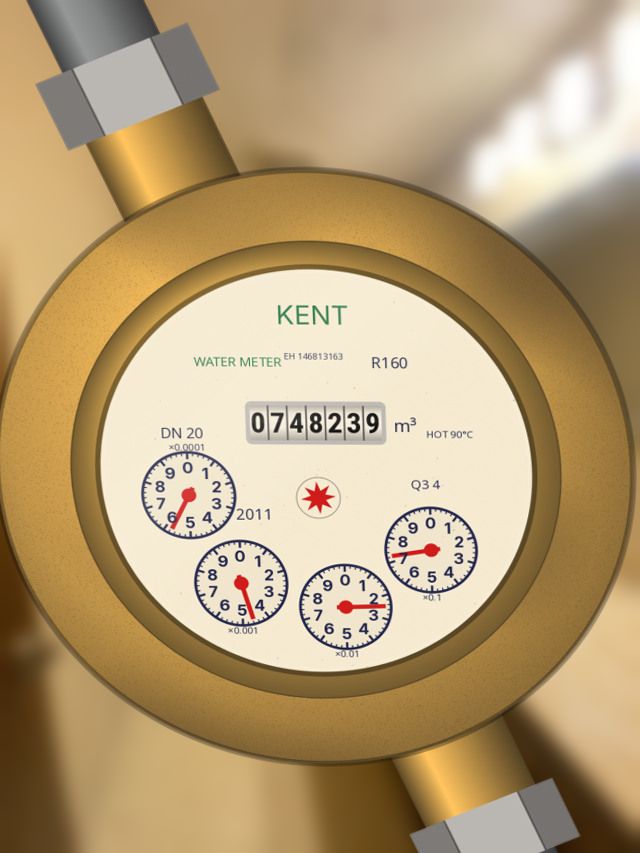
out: 748239.7245,m³
